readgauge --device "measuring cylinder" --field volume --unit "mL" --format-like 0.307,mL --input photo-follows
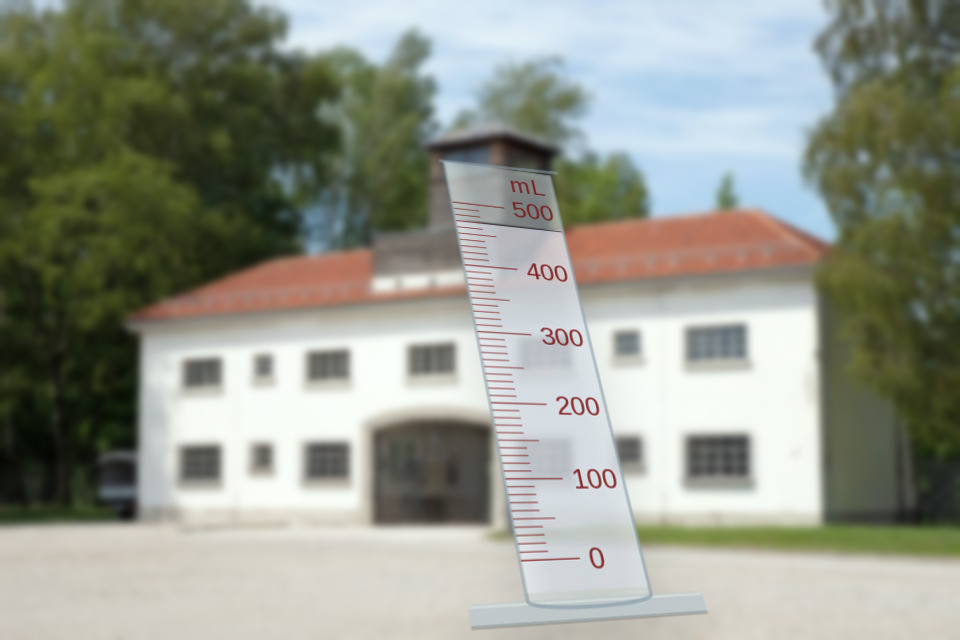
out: 470,mL
